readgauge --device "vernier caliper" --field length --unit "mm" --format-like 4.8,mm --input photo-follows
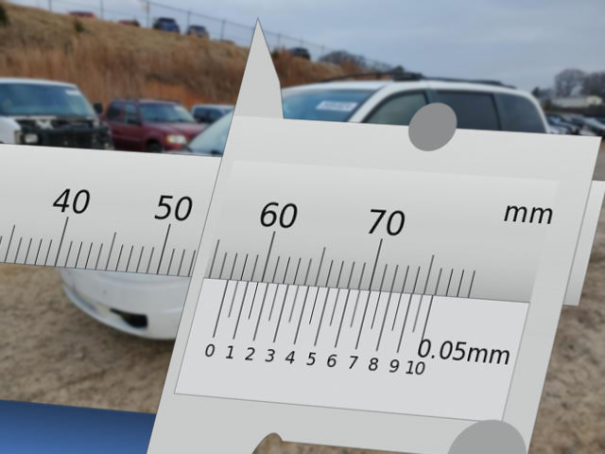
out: 56.8,mm
